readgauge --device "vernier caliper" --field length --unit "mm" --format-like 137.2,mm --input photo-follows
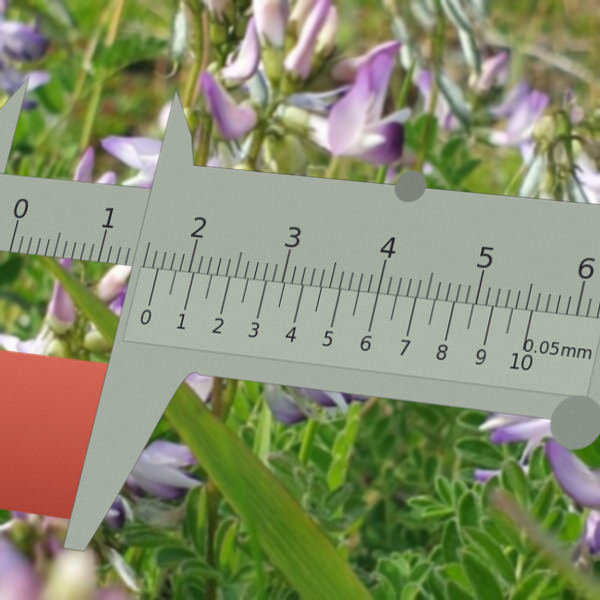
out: 16.6,mm
